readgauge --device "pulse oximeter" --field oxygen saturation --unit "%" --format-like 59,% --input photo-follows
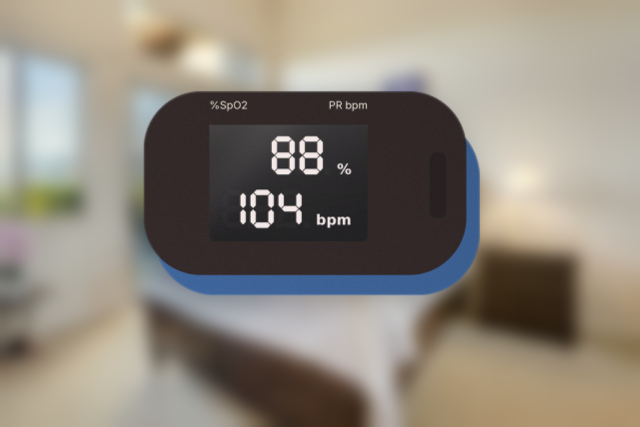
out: 88,%
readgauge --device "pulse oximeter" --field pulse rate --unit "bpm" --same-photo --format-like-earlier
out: 104,bpm
